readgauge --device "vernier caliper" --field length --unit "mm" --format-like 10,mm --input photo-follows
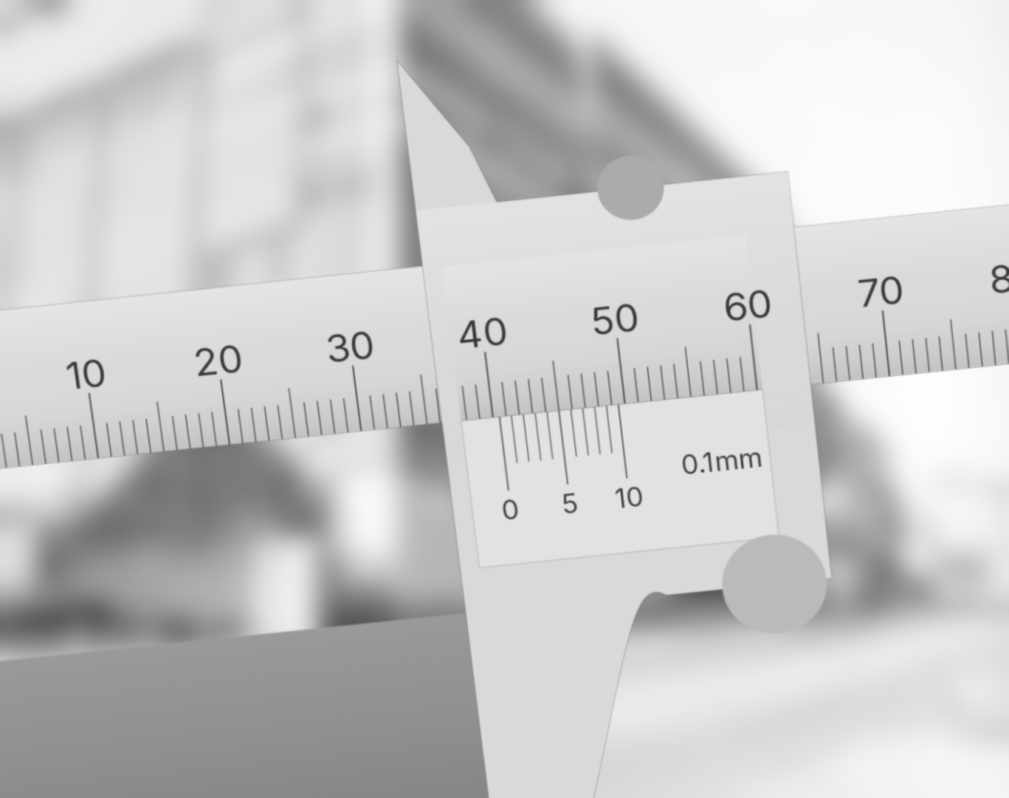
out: 40.5,mm
